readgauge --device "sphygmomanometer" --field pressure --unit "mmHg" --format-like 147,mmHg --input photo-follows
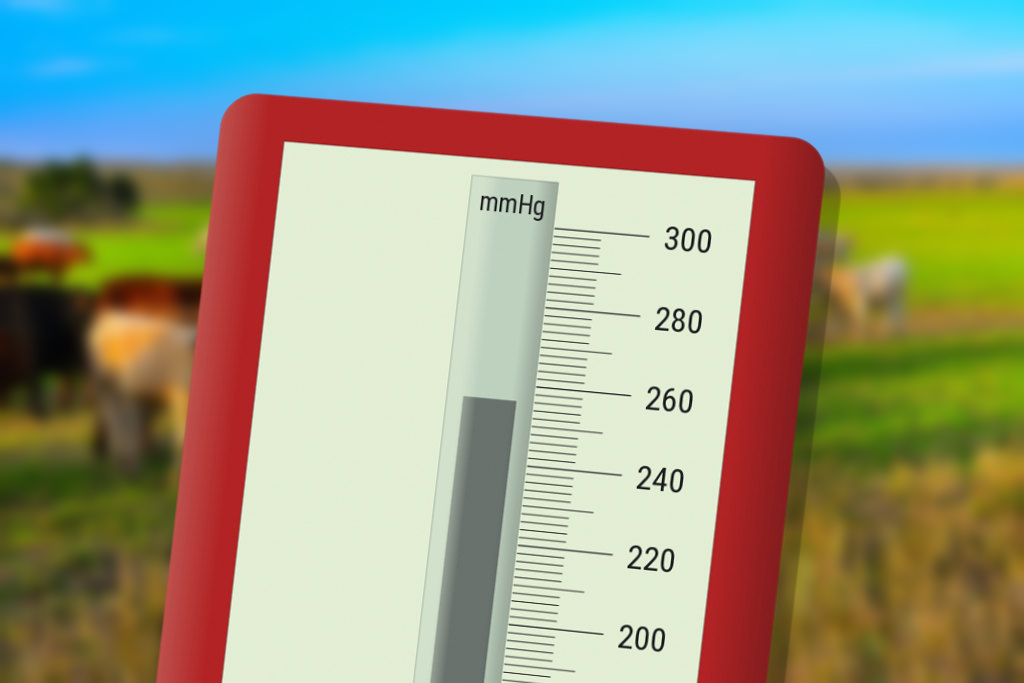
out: 256,mmHg
